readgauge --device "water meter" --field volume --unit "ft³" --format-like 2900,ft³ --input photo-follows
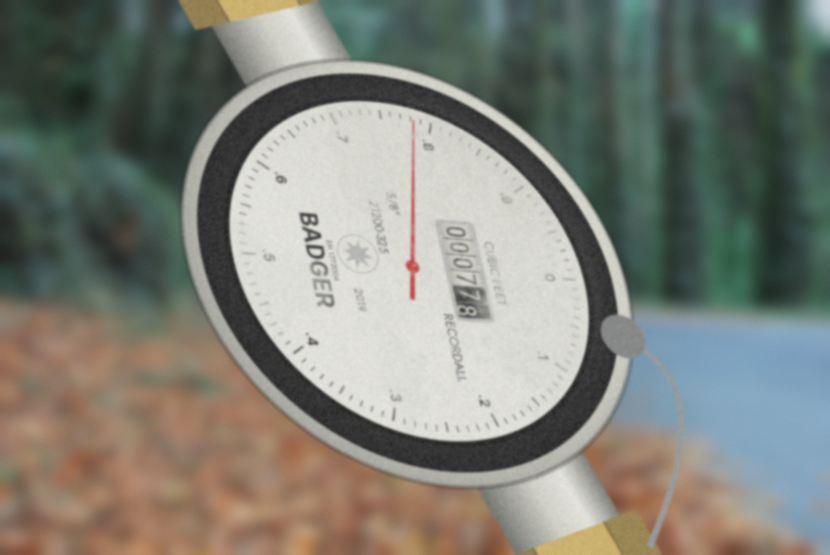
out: 777.78,ft³
